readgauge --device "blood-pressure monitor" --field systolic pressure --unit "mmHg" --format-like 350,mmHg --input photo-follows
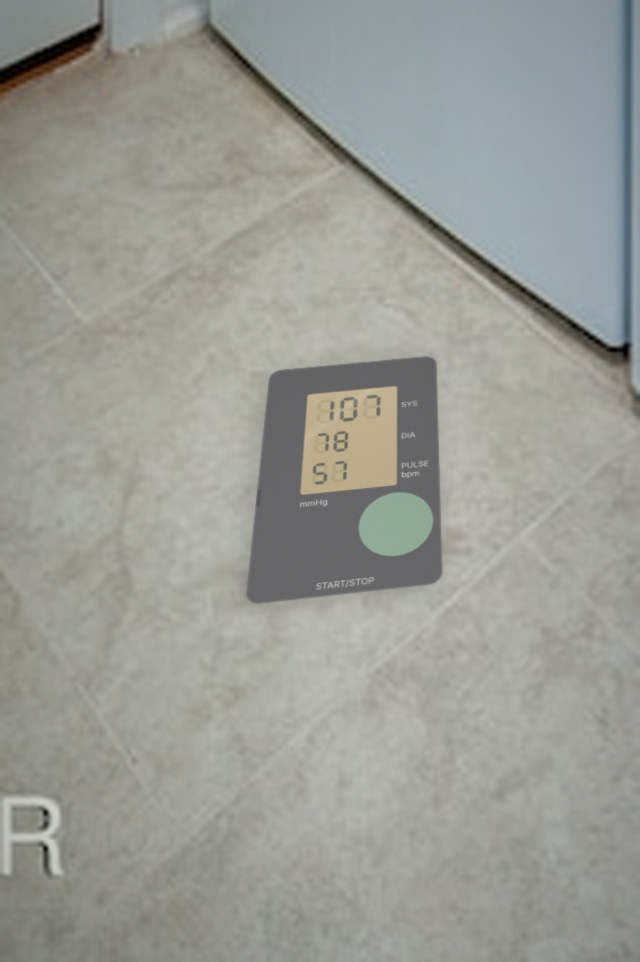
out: 107,mmHg
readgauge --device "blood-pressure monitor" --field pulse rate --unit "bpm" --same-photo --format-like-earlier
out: 57,bpm
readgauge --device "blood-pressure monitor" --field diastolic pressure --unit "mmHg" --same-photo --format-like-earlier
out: 78,mmHg
